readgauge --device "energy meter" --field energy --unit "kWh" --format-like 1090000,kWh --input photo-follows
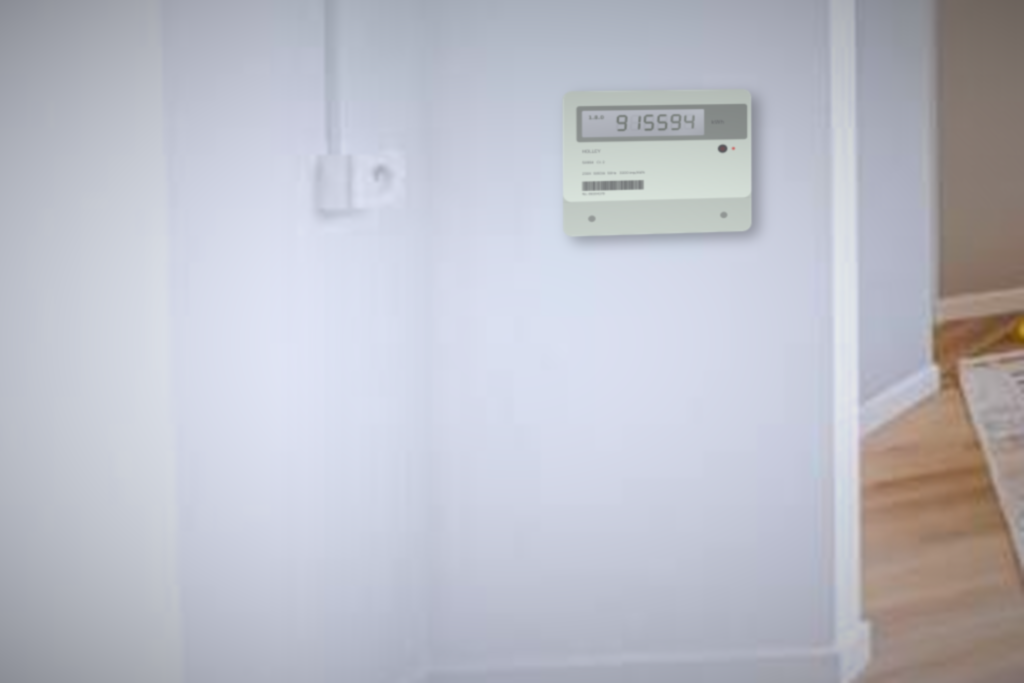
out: 915594,kWh
